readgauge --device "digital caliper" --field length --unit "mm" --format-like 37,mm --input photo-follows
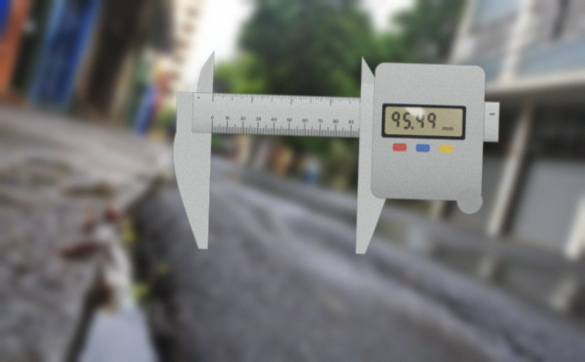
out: 95.49,mm
